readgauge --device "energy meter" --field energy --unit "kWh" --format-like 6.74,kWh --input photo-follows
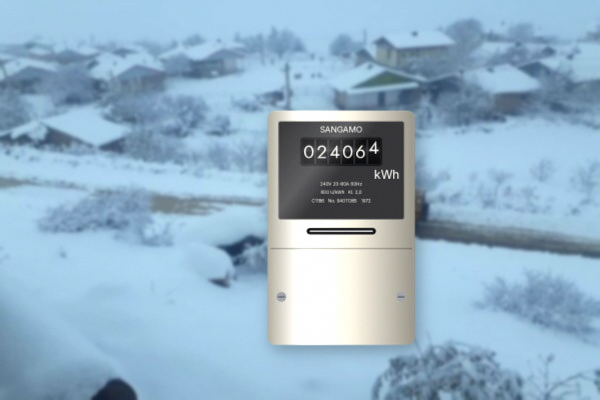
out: 24064,kWh
